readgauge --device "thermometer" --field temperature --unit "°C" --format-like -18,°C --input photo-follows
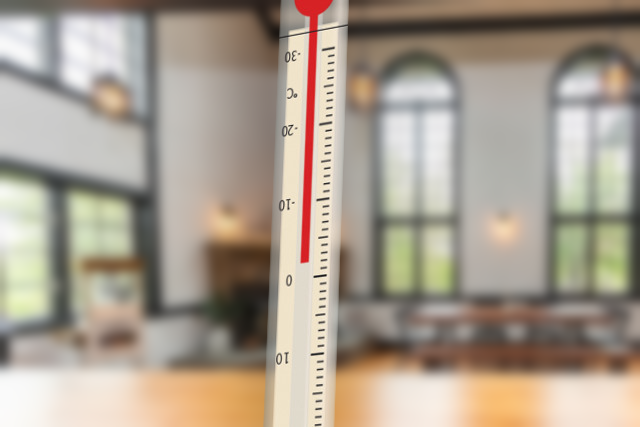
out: -2,°C
